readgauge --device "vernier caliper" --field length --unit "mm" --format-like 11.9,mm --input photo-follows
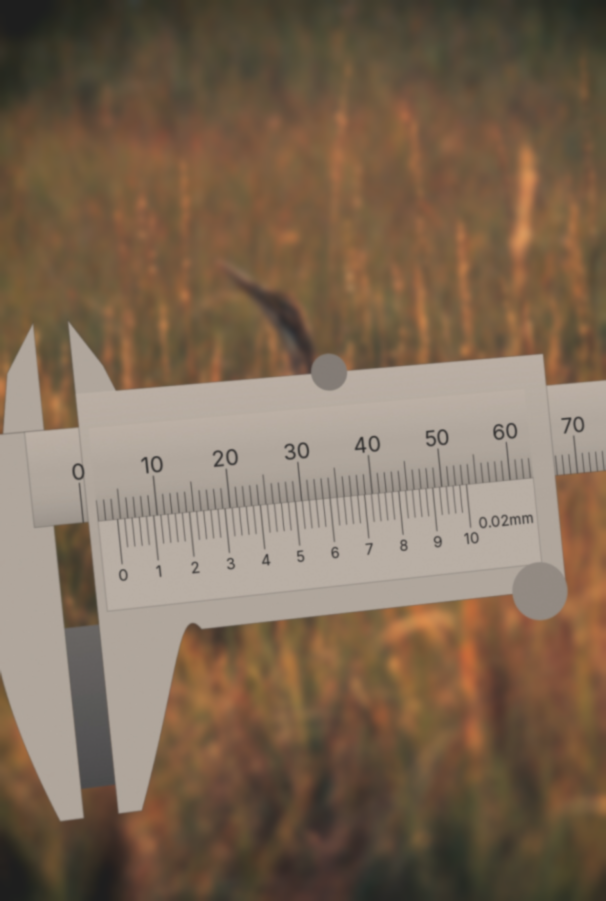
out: 4.6,mm
